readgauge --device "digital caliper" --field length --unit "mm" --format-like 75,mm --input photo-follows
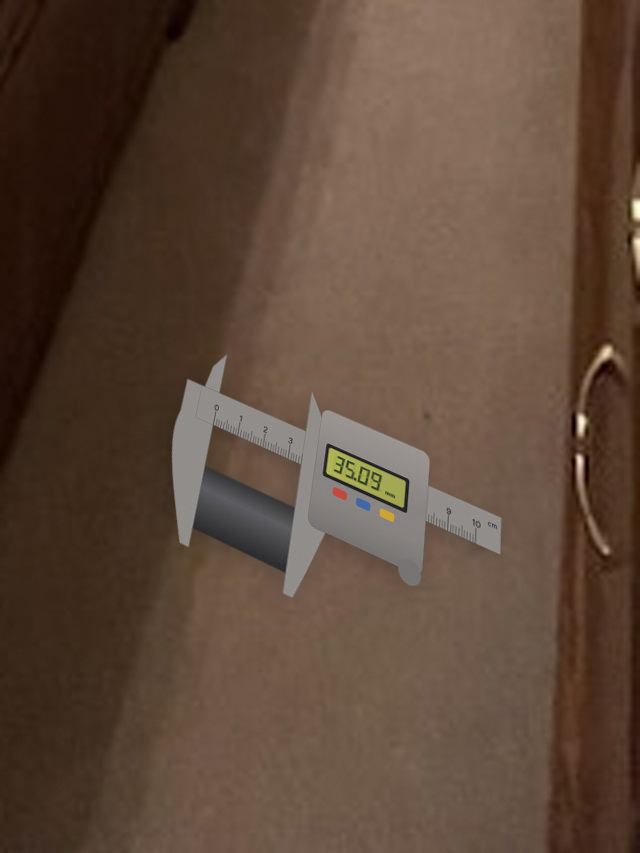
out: 35.09,mm
